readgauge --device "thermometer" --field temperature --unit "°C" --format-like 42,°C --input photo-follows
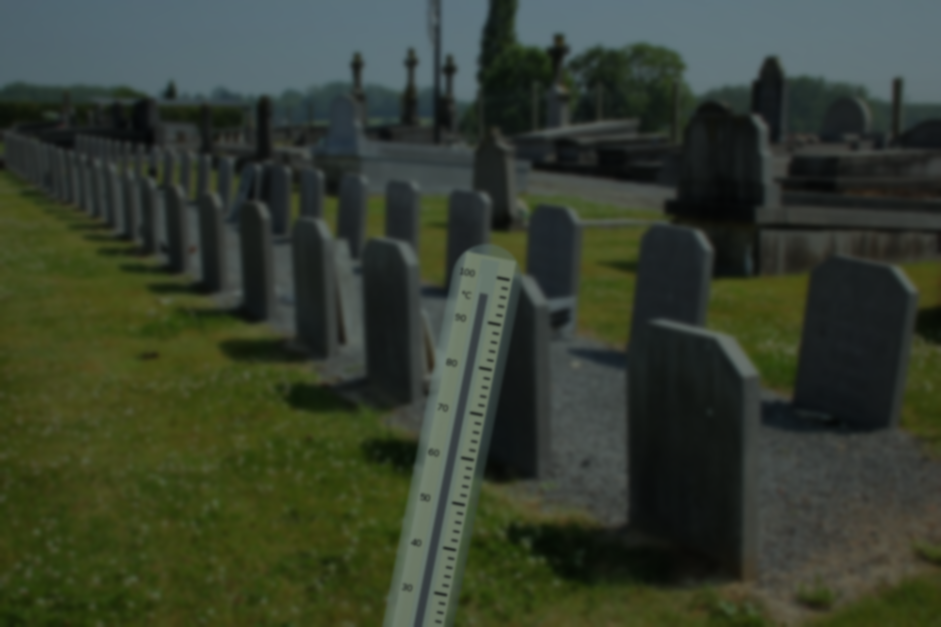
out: 96,°C
